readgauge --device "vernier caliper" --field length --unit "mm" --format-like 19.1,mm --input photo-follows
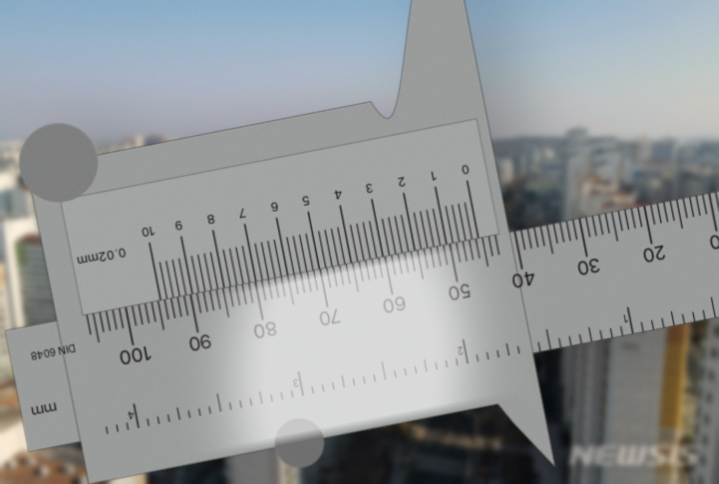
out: 45.6,mm
